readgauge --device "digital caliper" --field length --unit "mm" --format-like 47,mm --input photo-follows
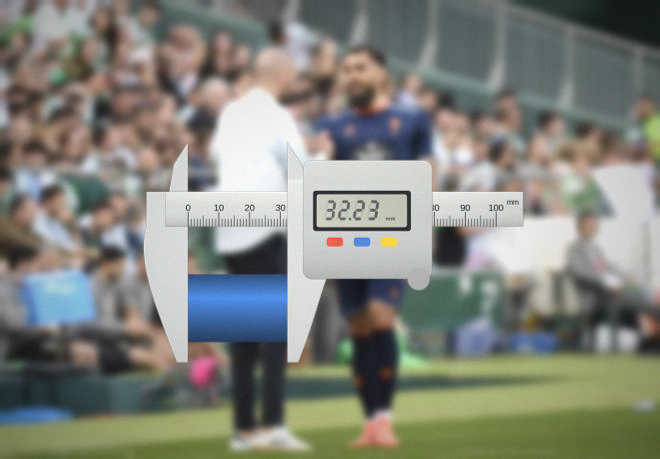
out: 32.23,mm
